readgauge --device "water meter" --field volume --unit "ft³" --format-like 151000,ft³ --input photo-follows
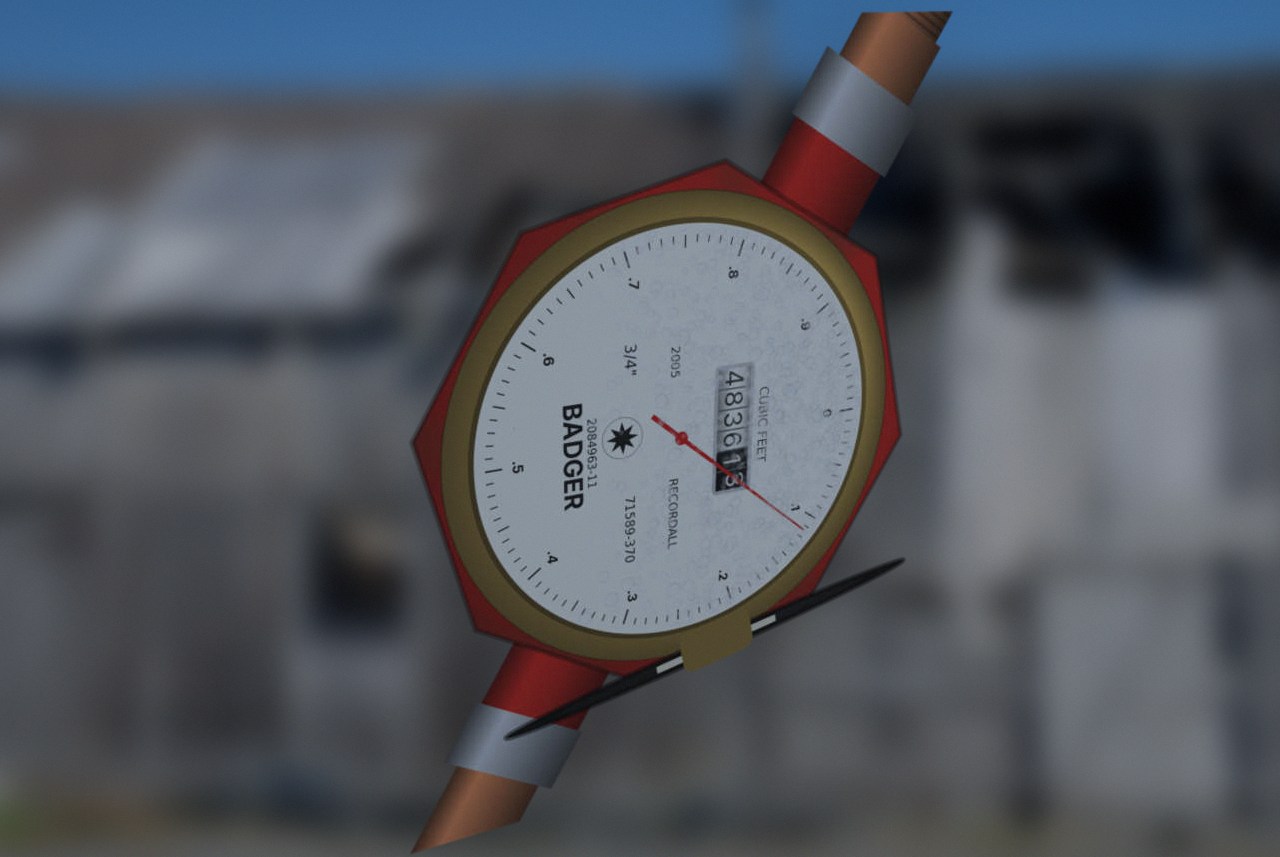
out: 483613.11,ft³
